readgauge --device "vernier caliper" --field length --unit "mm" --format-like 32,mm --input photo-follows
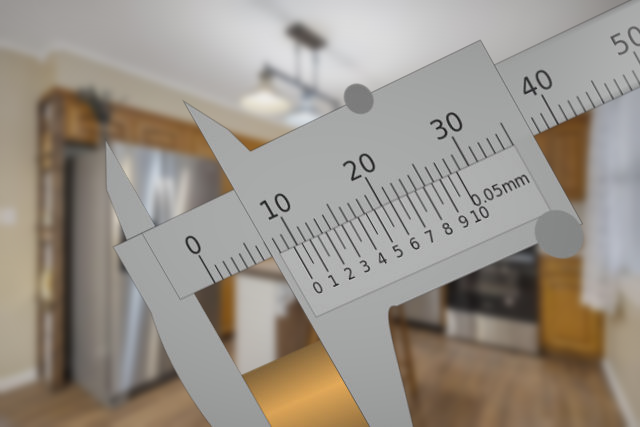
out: 9.6,mm
